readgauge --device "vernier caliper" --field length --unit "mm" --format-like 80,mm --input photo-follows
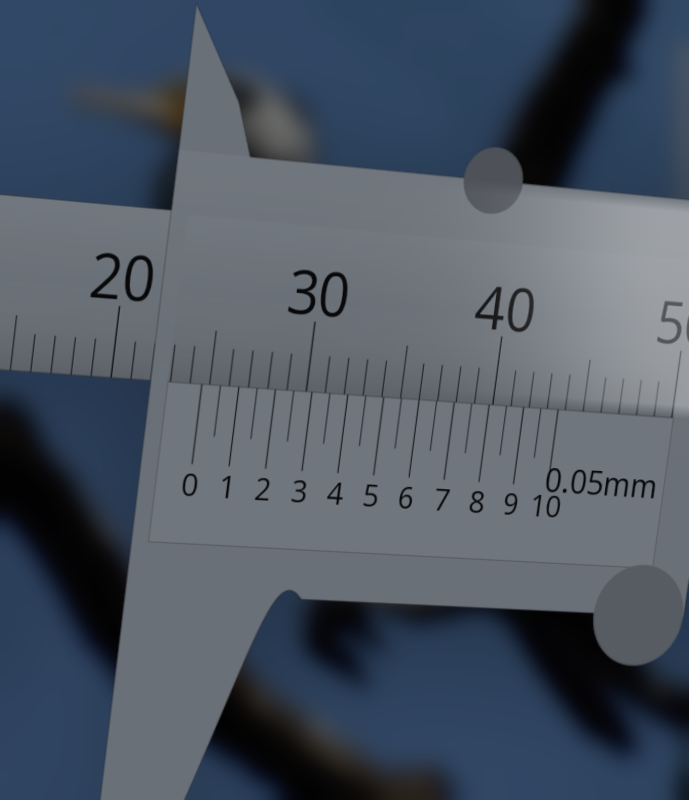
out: 24.6,mm
